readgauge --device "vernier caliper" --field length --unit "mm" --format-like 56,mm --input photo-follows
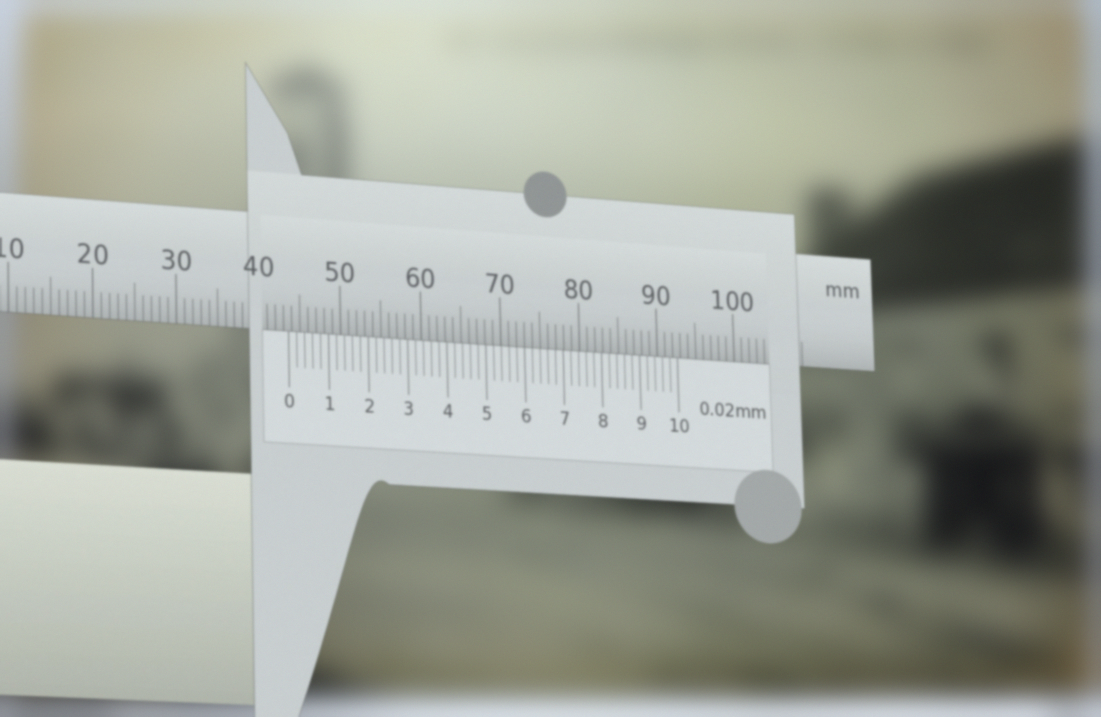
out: 43.6,mm
